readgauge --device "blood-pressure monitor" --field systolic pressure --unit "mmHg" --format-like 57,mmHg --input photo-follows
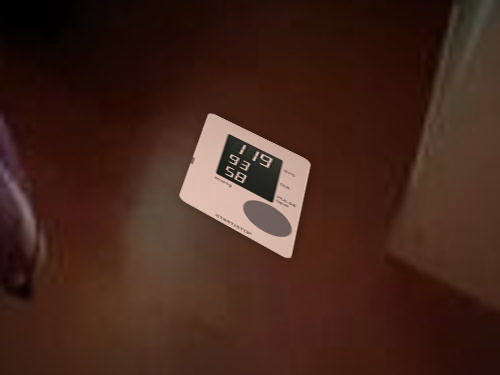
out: 119,mmHg
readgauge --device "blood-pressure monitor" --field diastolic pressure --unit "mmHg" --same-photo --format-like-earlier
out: 93,mmHg
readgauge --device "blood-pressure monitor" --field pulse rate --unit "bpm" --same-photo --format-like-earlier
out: 58,bpm
